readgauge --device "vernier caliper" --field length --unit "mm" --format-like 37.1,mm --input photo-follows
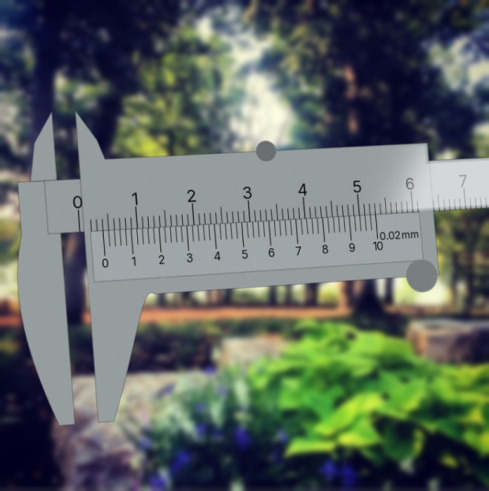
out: 4.0,mm
